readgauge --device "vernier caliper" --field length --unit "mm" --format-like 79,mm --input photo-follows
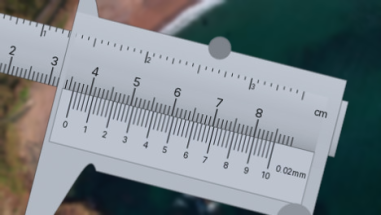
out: 36.0,mm
